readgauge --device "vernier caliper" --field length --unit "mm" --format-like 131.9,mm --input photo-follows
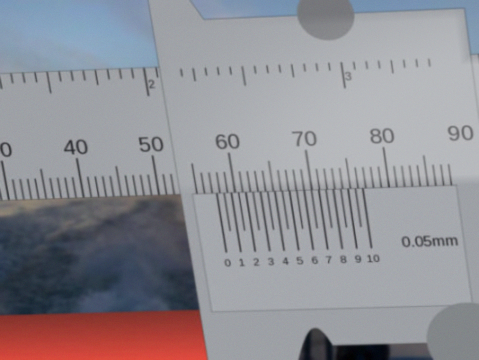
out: 57.6,mm
